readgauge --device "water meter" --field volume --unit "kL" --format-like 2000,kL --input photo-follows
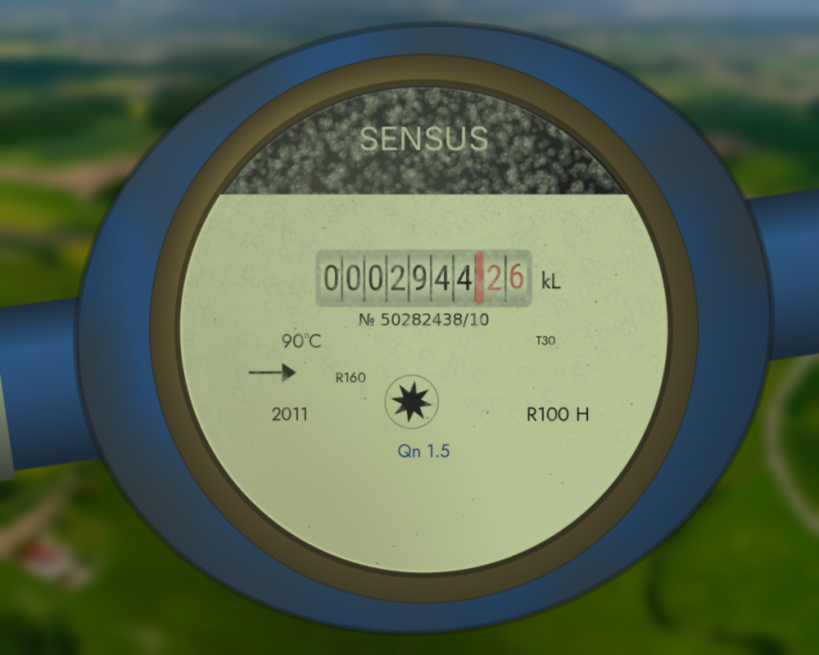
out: 2944.26,kL
